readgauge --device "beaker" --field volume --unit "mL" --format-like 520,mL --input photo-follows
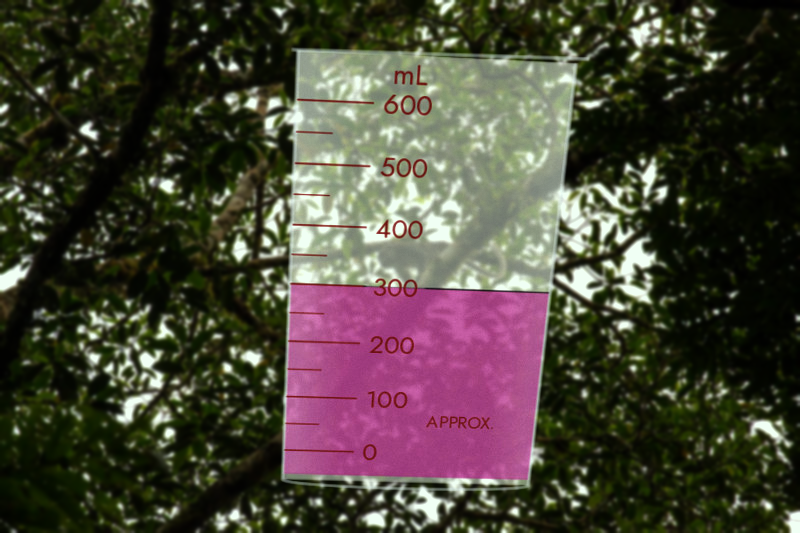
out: 300,mL
